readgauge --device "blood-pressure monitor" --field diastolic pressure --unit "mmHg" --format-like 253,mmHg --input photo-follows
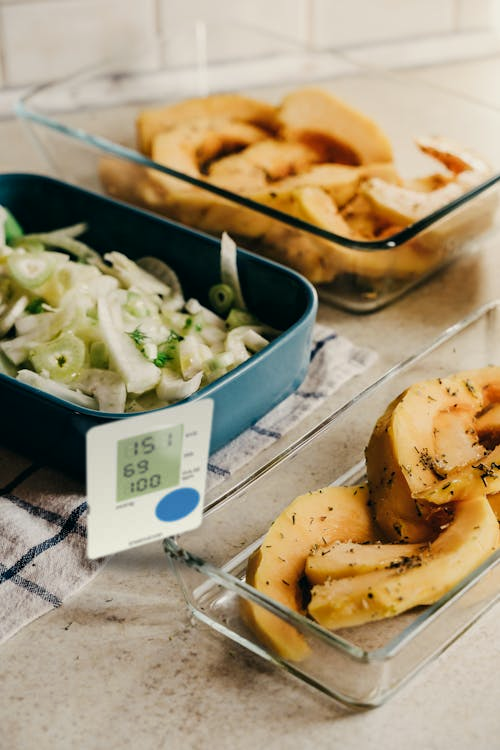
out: 69,mmHg
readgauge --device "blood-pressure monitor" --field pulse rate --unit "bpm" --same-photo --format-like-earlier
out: 100,bpm
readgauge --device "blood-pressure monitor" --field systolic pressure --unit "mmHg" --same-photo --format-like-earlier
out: 151,mmHg
